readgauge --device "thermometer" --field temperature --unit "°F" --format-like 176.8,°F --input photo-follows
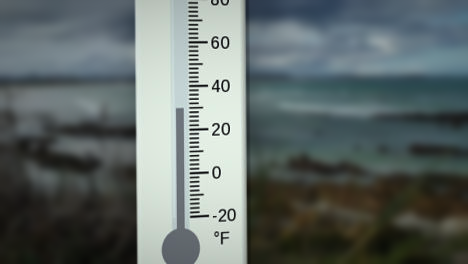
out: 30,°F
